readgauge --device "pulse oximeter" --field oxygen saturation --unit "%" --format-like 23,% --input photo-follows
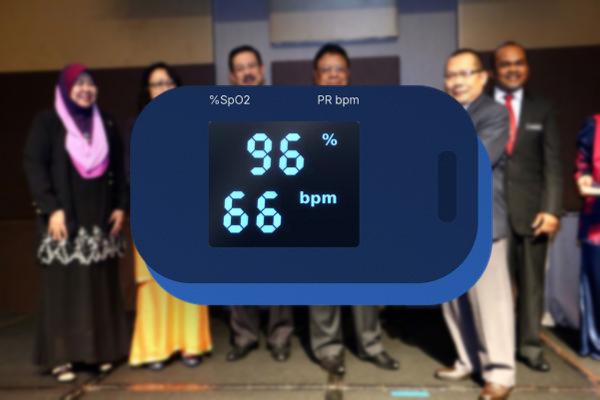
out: 96,%
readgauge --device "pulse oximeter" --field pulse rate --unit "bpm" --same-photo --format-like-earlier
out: 66,bpm
